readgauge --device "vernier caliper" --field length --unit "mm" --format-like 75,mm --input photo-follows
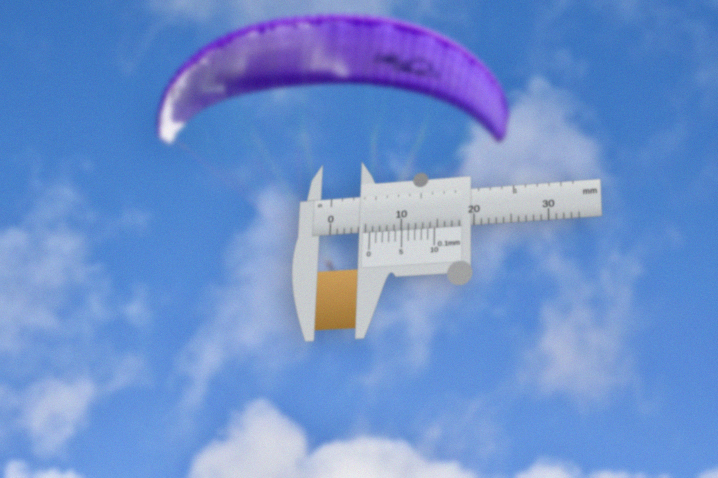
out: 5.6,mm
